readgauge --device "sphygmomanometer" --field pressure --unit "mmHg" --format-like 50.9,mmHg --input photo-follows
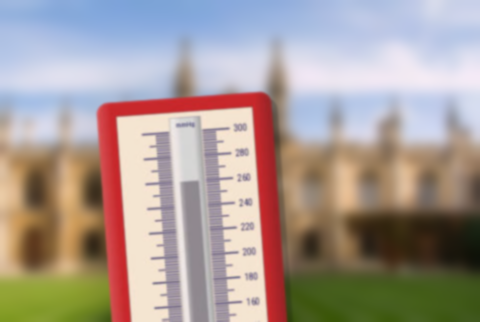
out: 260,mmHg
